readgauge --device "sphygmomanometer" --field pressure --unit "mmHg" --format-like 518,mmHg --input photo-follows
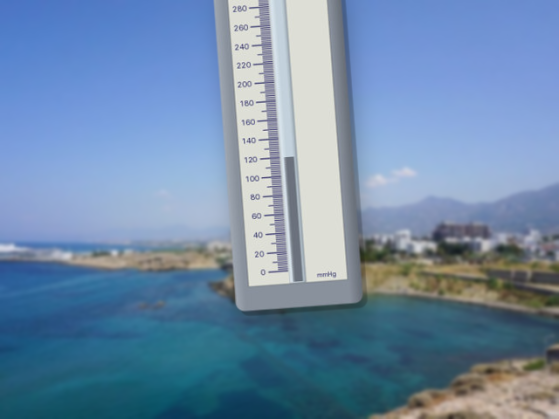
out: 120,mmHg
